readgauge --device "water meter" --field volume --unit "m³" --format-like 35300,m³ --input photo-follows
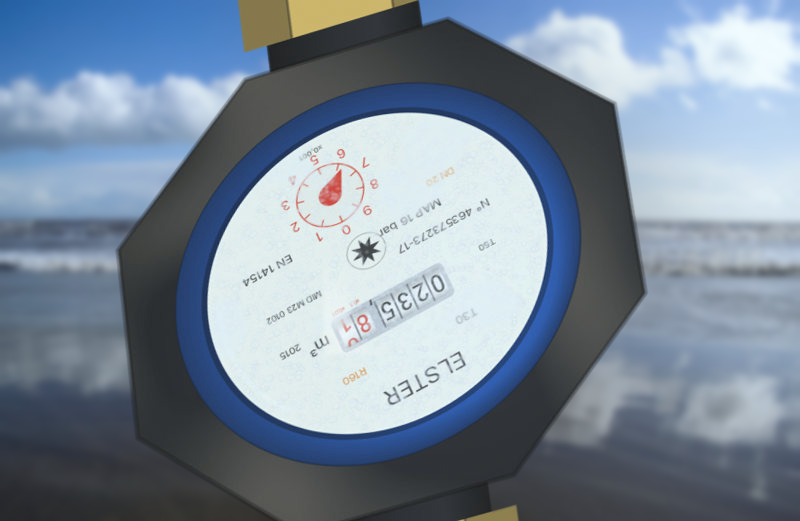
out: 235.806,m³
